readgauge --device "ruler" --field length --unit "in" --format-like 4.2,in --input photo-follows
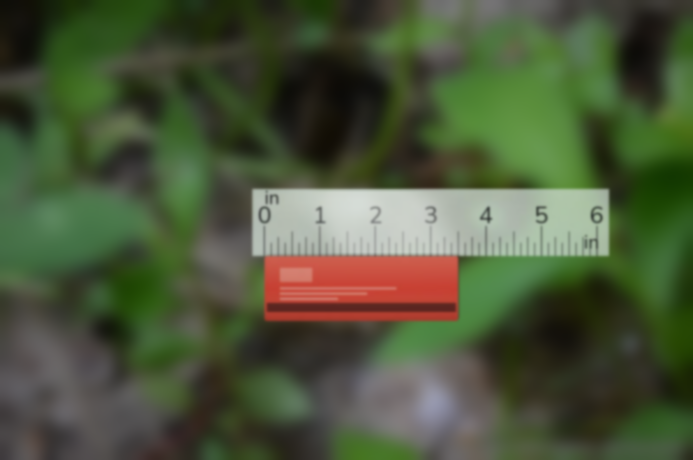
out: 3.5,in
